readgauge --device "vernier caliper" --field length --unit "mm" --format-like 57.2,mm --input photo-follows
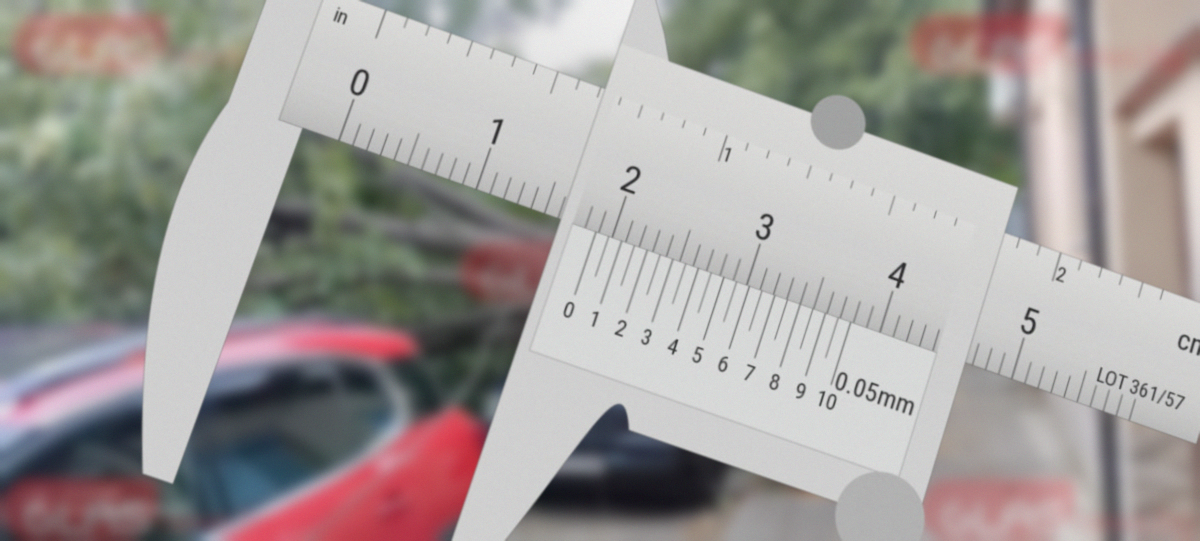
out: 18.8,mm
